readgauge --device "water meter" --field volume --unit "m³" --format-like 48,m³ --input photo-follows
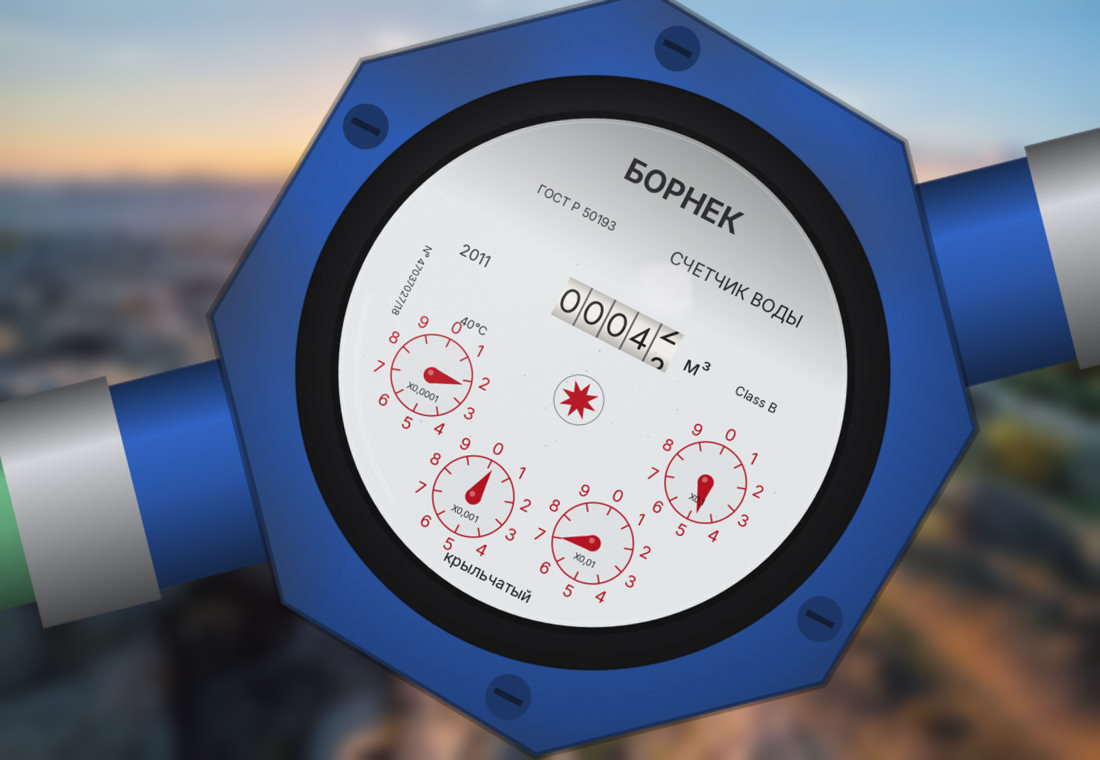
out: 42.4702,m³
